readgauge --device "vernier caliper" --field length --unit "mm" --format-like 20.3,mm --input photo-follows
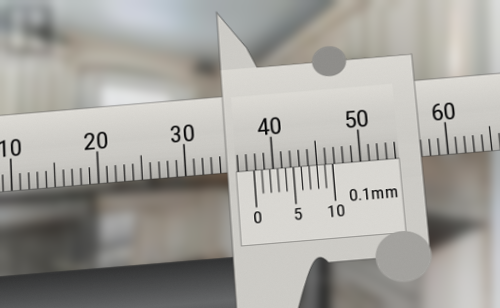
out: 37.8,mm
